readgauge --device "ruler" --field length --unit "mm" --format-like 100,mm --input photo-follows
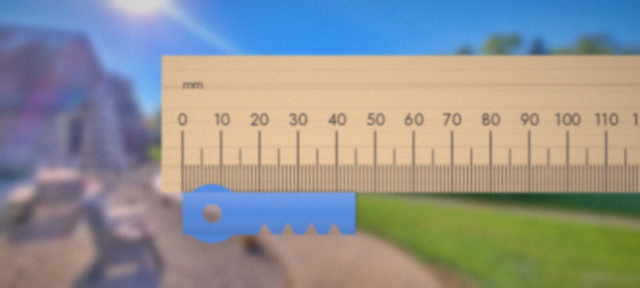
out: 45,mm
